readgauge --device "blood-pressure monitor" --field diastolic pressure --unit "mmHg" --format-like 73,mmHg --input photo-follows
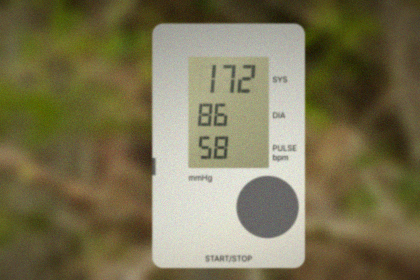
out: 86,mmHg
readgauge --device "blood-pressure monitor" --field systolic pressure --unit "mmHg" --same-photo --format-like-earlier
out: 172,mmHg
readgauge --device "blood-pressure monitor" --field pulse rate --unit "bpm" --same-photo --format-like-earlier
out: 58,bpm
